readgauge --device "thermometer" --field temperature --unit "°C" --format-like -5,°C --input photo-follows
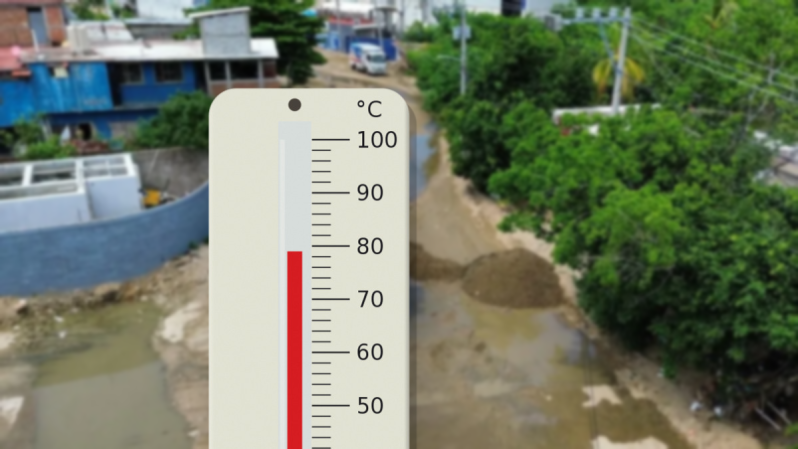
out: 79,°C
